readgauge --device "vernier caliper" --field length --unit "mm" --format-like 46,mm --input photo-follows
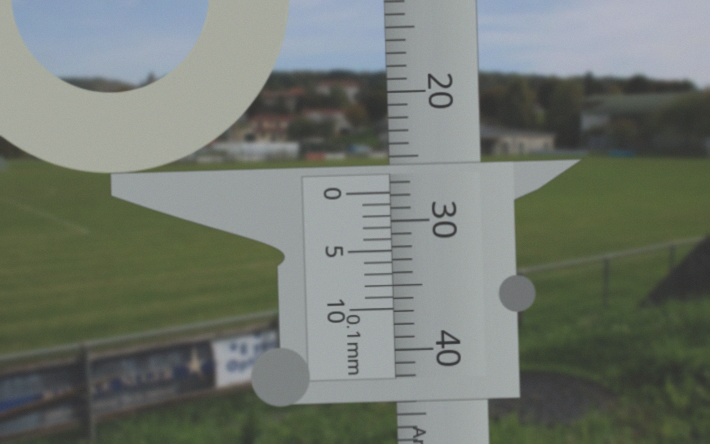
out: 27.8,mm
